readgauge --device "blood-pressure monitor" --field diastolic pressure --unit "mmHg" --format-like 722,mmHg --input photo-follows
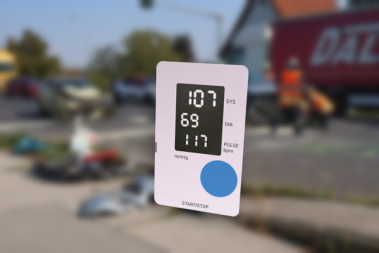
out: 69,mmHg
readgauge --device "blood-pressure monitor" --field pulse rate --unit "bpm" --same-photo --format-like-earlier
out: 117,bpm
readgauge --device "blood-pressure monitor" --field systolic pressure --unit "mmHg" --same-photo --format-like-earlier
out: 107,mmHg
